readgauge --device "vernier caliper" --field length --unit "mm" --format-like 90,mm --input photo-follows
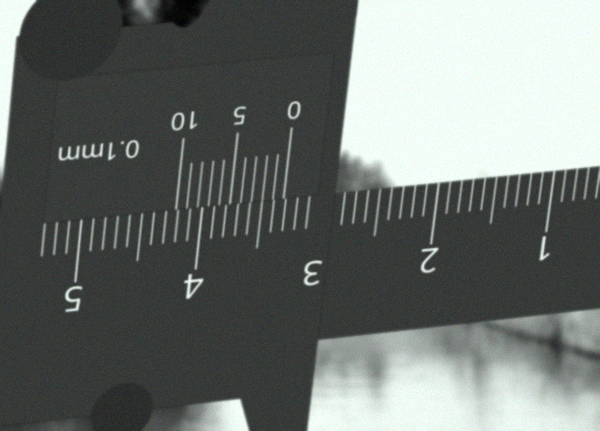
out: 33.2,mm
